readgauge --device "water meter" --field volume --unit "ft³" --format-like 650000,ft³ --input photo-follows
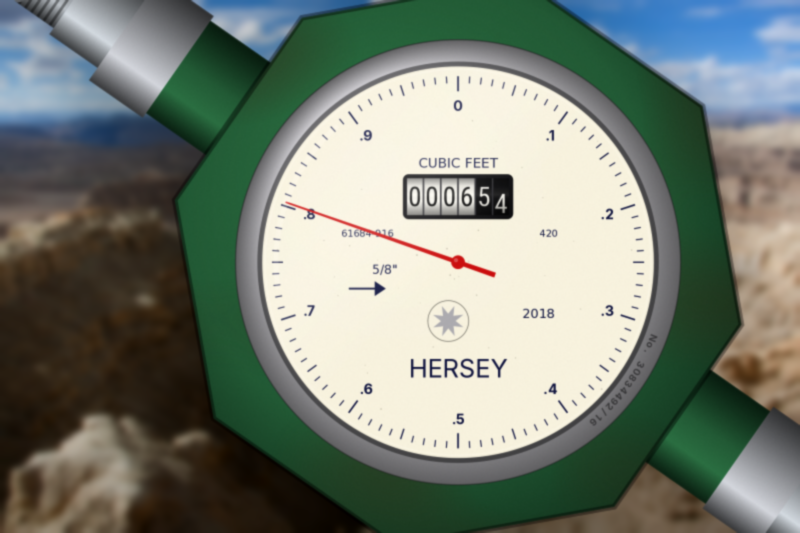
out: 653.80,ft³
